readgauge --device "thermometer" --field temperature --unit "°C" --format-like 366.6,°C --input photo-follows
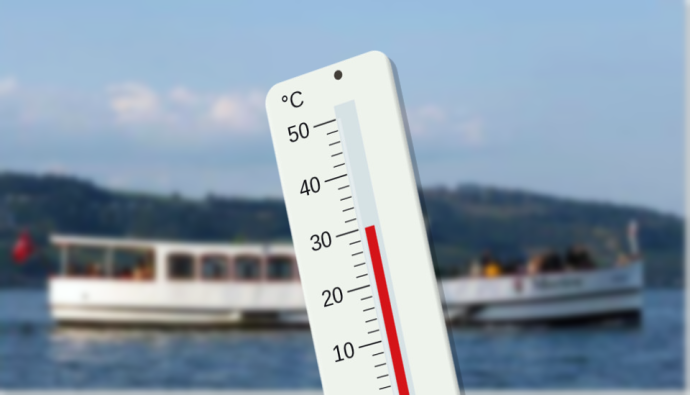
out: 30,°C
